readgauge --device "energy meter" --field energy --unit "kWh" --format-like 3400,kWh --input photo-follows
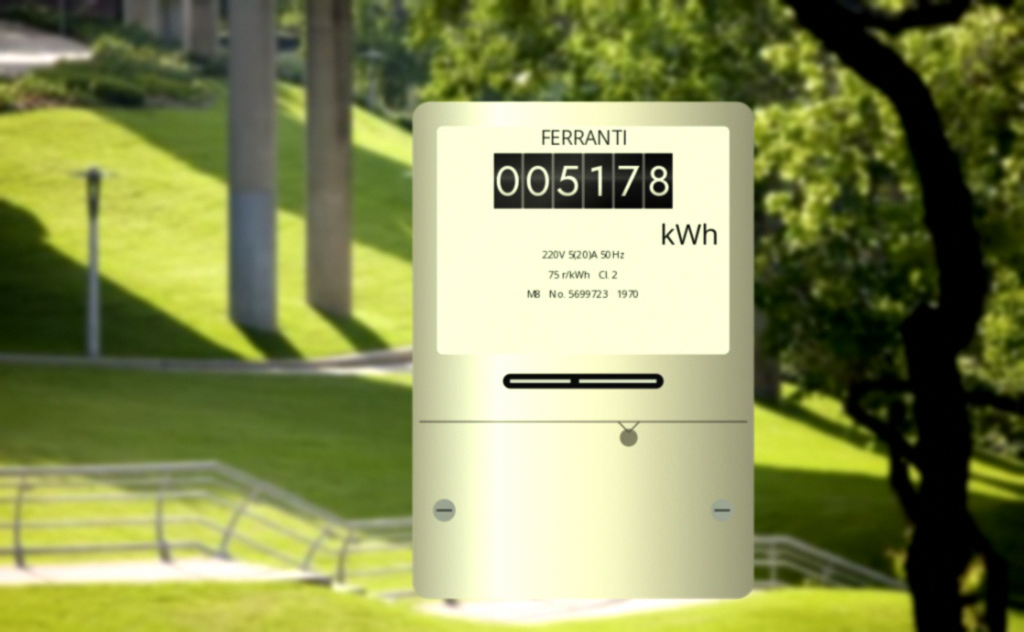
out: 5178,kWh
